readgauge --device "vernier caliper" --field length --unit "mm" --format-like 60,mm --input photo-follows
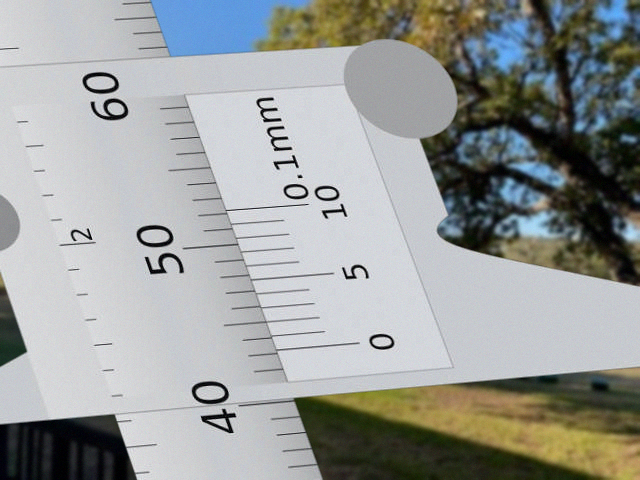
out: 43.2,mm
